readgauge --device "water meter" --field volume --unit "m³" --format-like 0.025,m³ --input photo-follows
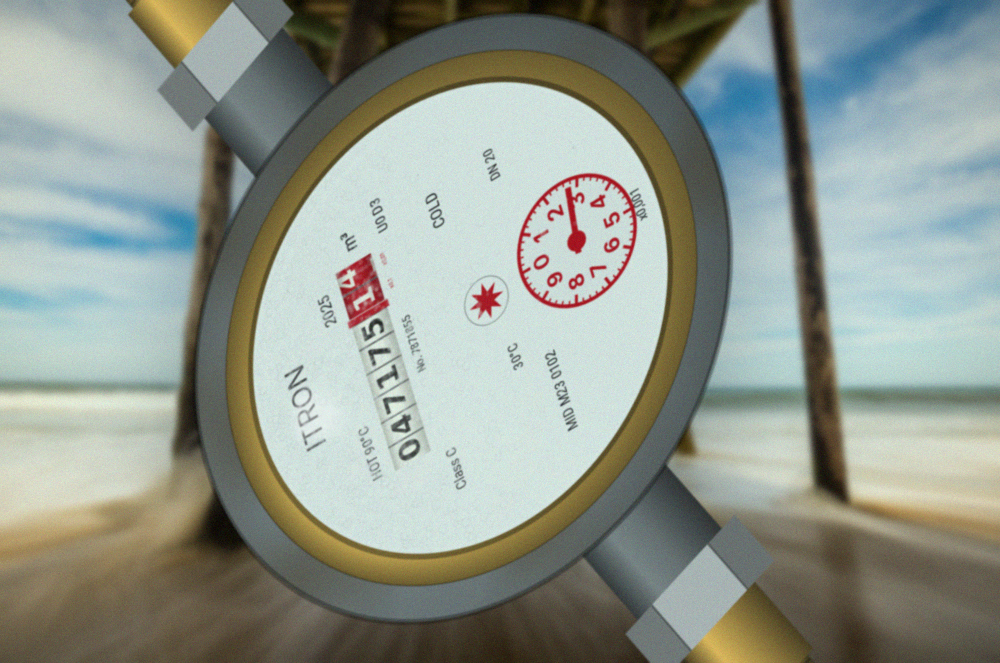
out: 47175.142,m³
